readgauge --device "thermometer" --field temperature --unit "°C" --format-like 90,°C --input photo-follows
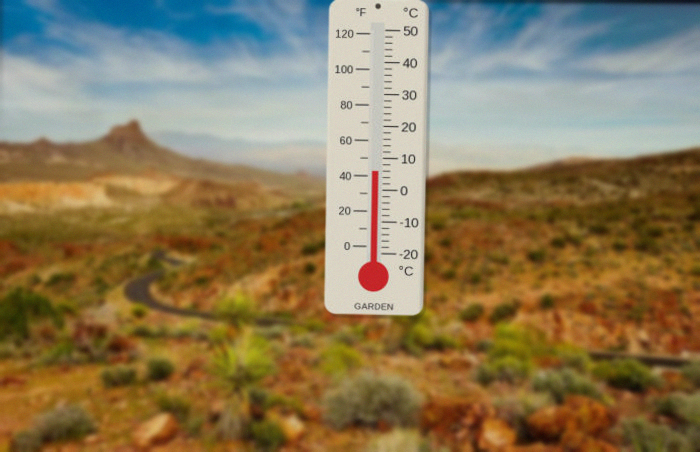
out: 6,°C
